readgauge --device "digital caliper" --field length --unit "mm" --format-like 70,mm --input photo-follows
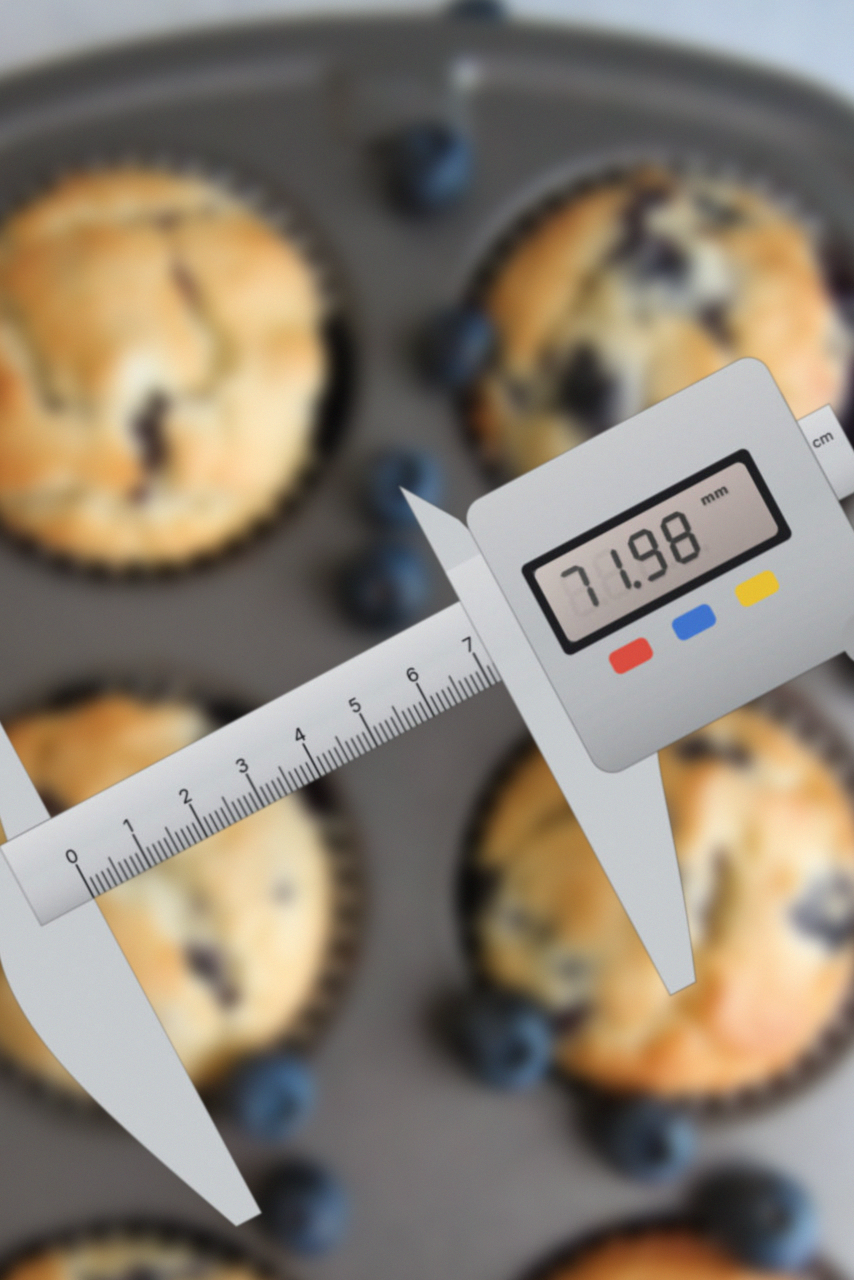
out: 71.98,mm
